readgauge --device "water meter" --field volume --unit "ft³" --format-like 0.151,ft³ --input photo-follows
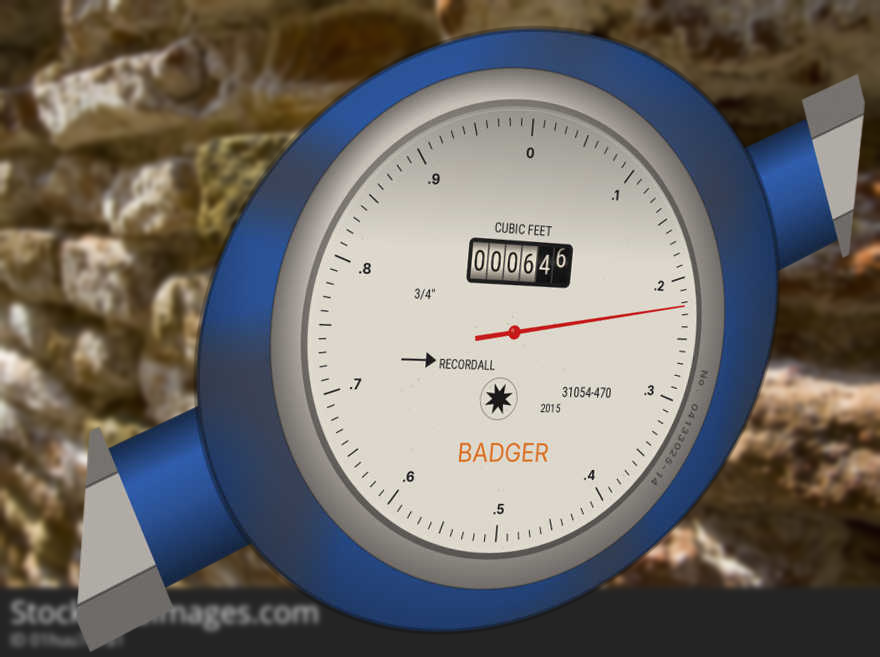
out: 646.22,ft³
